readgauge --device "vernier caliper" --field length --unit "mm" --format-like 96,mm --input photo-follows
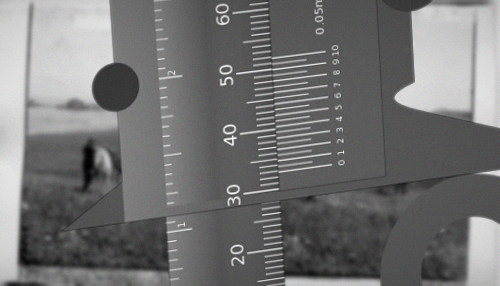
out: 32.8,mm
